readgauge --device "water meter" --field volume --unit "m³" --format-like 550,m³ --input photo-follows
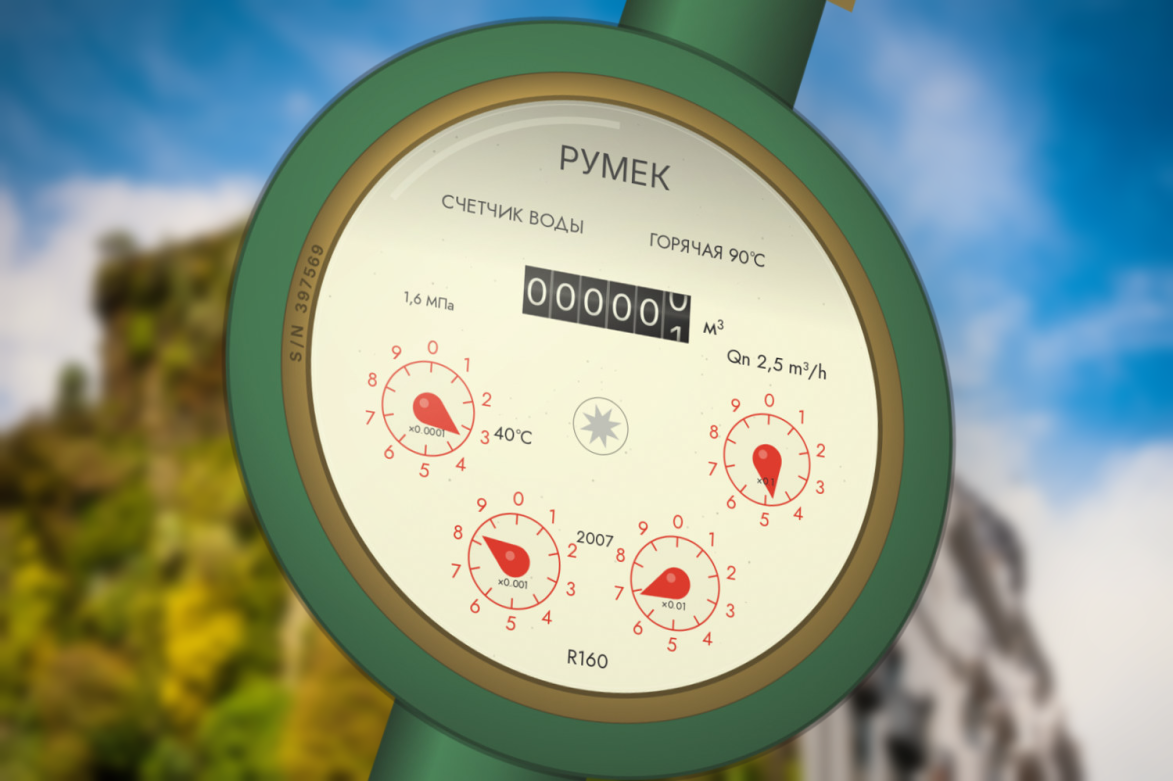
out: 0.4683,m³
